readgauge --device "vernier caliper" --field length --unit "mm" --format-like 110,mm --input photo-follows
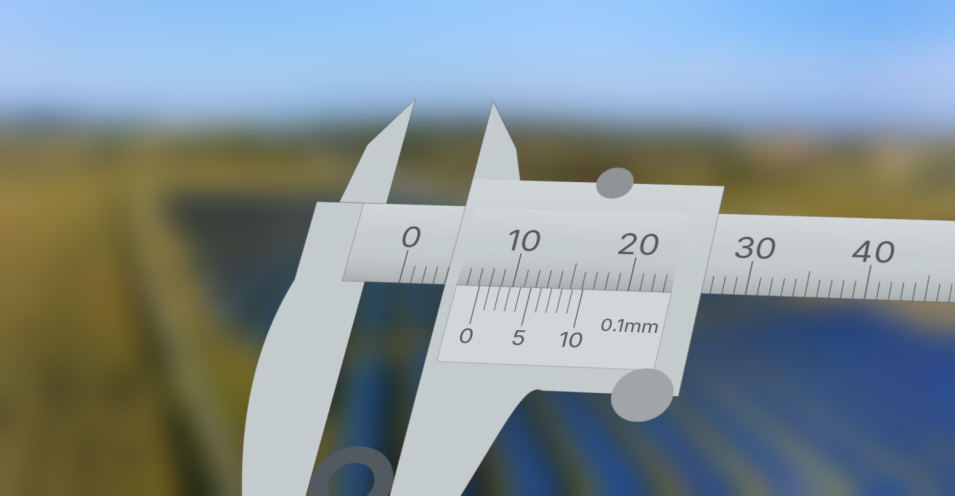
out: 7.1,mm
